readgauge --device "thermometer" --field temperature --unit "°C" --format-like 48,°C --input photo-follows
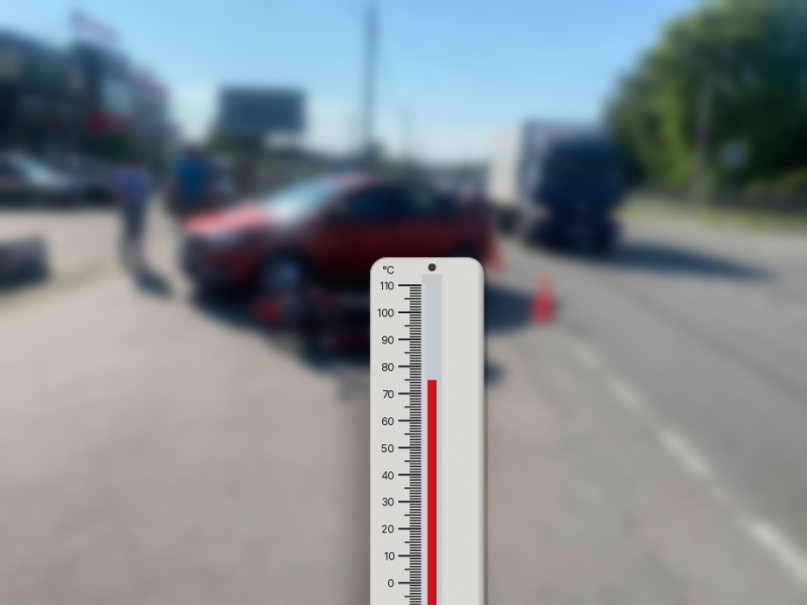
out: 75,°C
